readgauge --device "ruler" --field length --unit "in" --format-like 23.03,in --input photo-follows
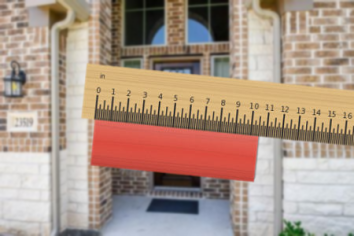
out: 10.5,in
